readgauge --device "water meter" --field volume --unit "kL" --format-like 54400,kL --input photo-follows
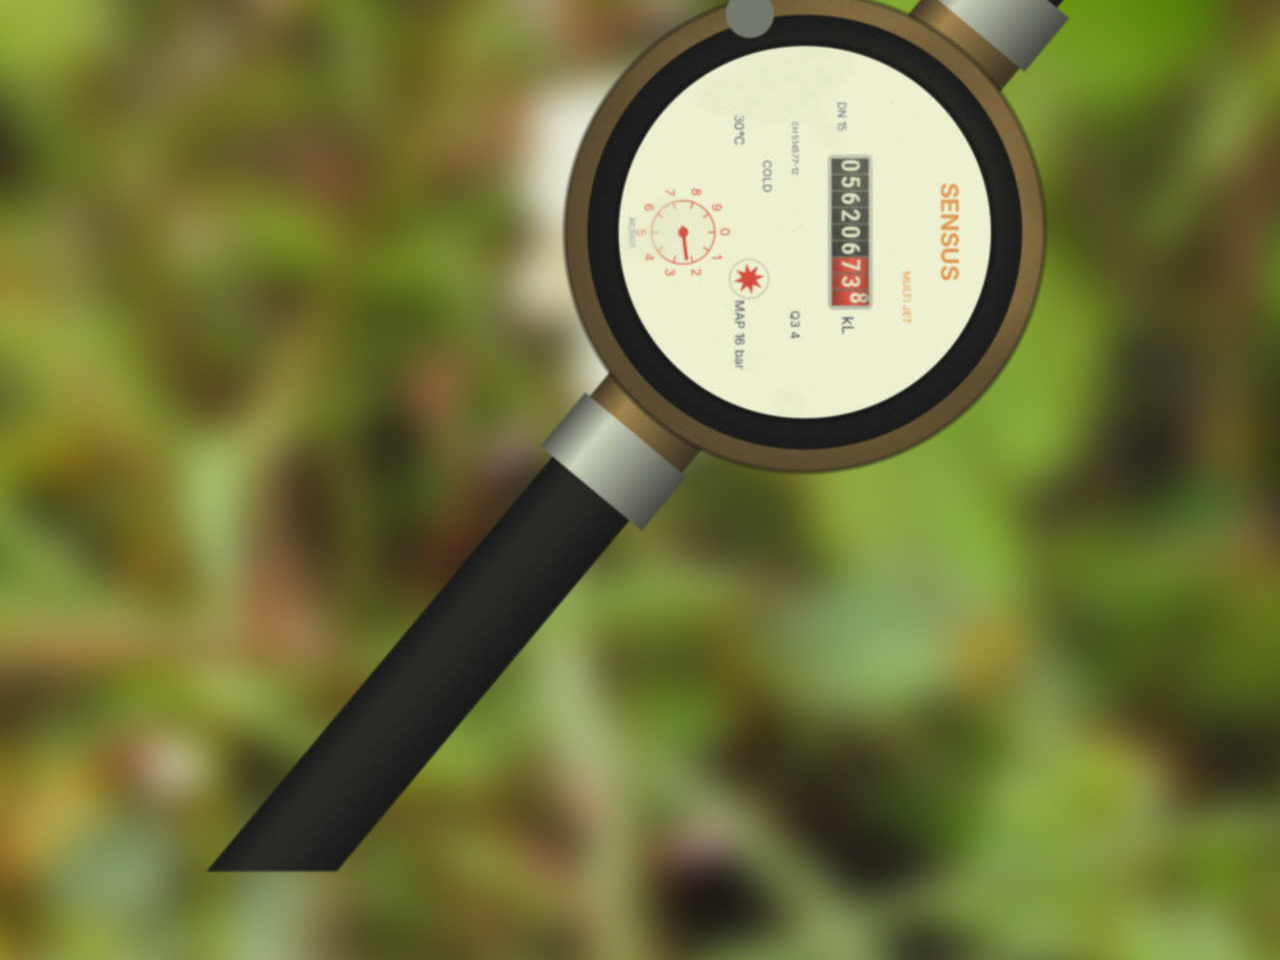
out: 56206.7382,kL
